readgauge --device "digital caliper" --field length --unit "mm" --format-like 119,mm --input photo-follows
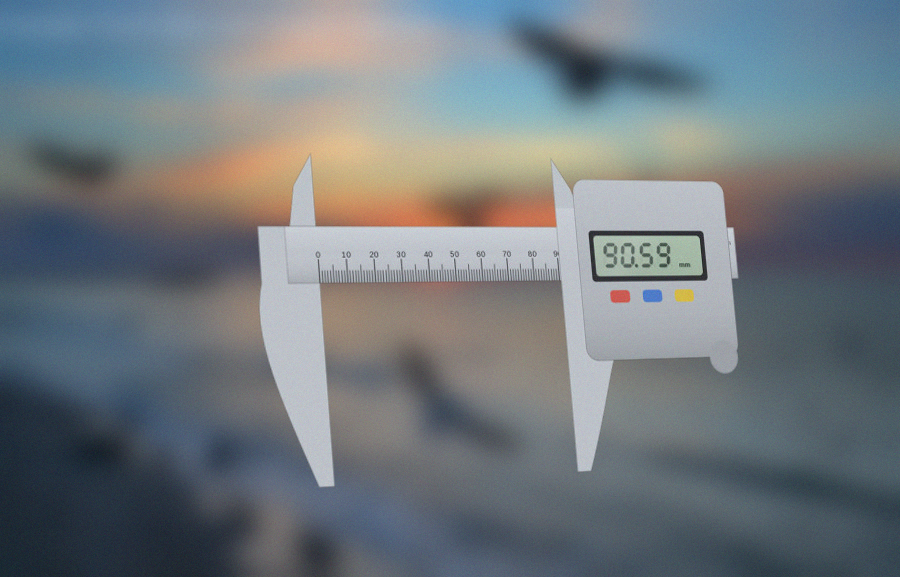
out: 90.59,mm
